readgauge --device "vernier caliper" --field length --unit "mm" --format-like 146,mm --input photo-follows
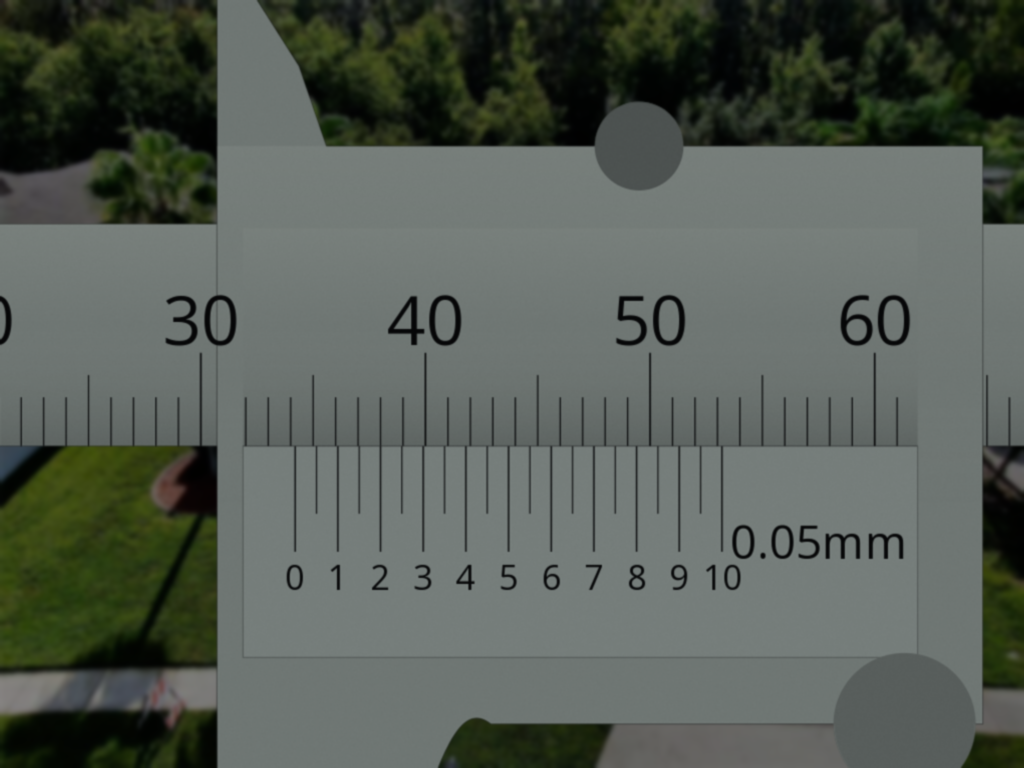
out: 34.2,mm
